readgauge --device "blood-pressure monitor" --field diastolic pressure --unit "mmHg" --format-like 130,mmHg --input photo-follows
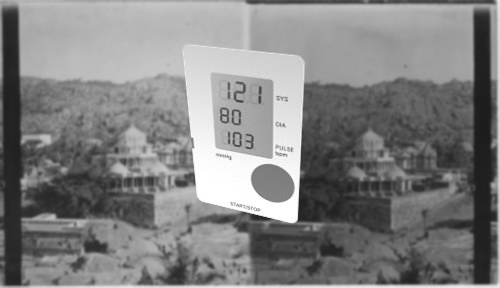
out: 80,mmHg
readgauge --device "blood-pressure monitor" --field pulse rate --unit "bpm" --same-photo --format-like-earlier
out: 103,bpm
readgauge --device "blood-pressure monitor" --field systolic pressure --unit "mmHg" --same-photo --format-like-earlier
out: 121,mmHg
